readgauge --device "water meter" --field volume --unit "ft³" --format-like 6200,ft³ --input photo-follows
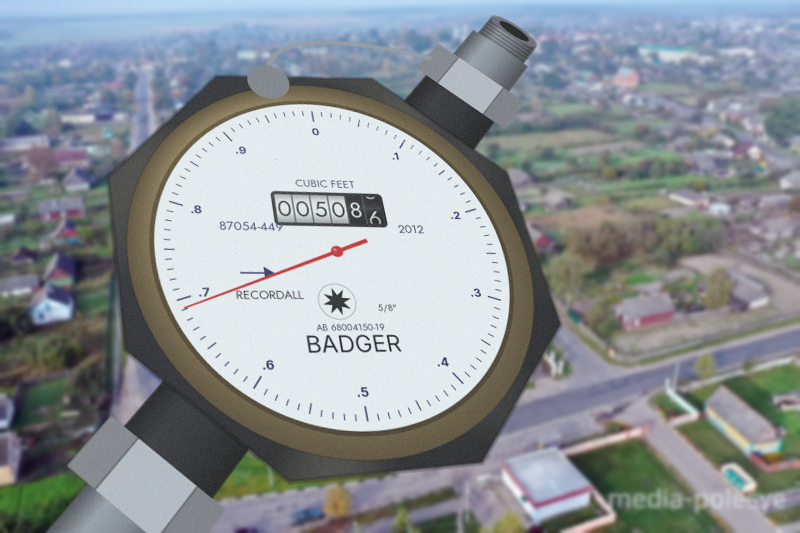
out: 5085.69,ft³
